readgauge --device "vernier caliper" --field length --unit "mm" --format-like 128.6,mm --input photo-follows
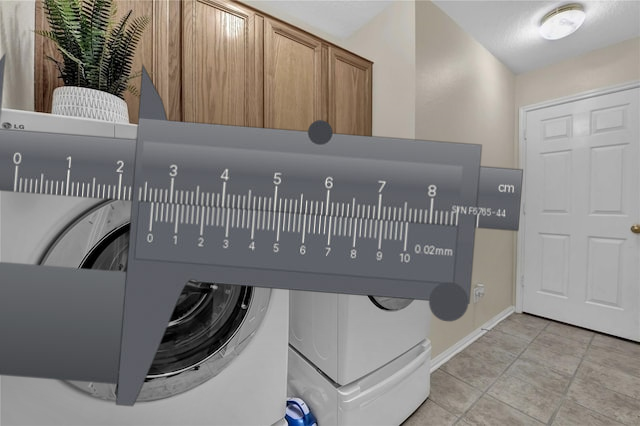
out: 26.5,mm
